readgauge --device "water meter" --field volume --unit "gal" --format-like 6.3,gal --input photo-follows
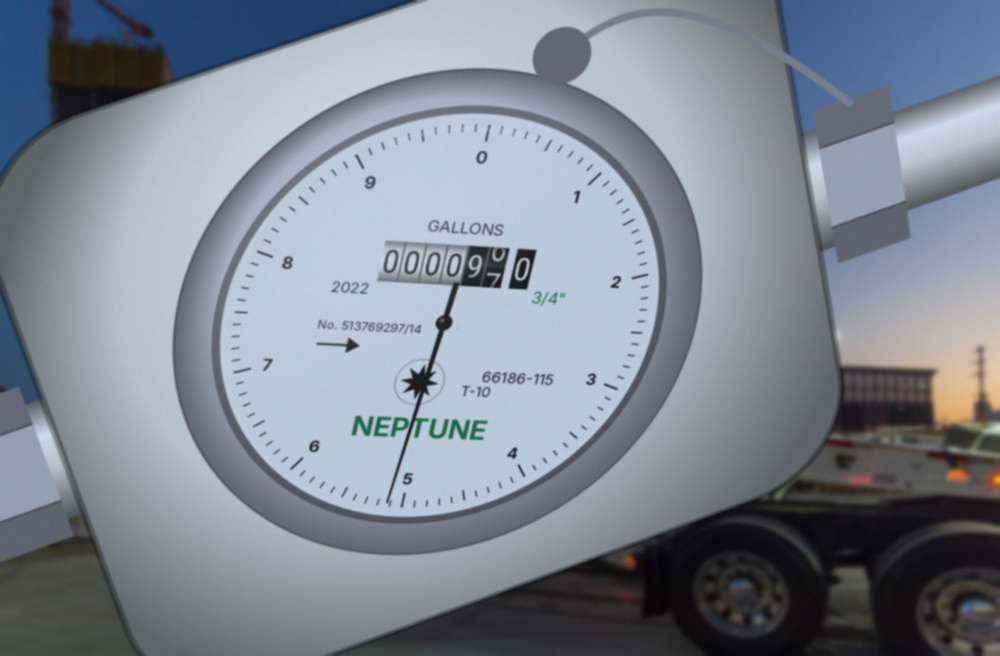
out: 965.1,gal
